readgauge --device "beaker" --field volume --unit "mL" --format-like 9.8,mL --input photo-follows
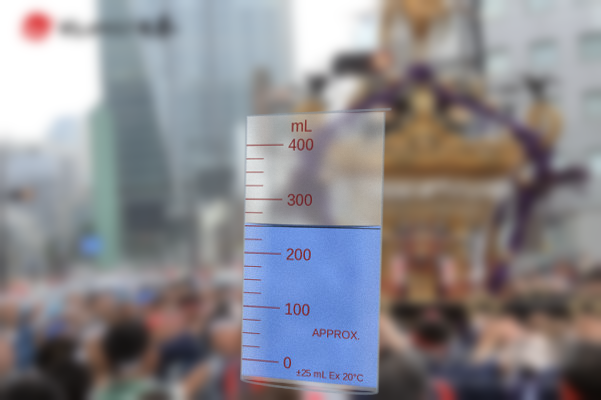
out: 250,mL
